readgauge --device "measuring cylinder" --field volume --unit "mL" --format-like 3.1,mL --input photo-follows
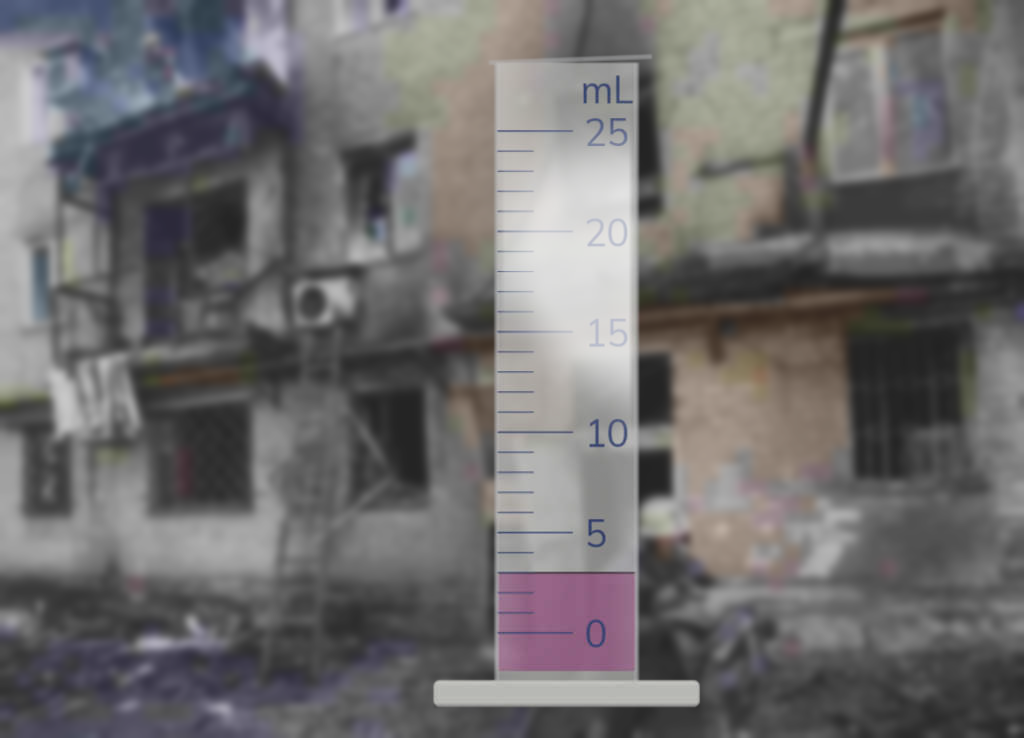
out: 3,mL
